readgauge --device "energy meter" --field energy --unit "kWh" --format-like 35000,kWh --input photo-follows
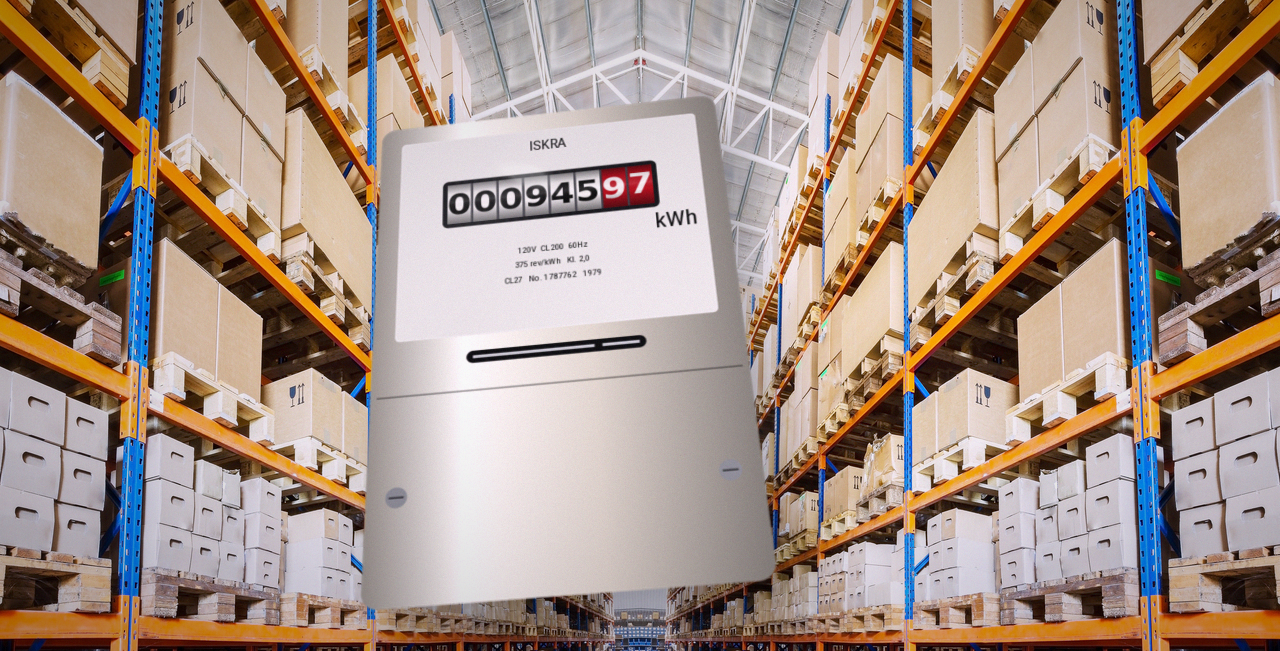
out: 945.97,kWh
